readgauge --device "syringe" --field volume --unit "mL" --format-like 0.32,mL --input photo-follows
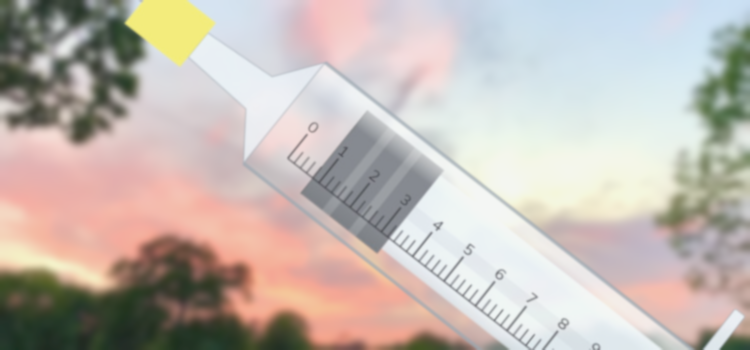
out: 0.8,mL
